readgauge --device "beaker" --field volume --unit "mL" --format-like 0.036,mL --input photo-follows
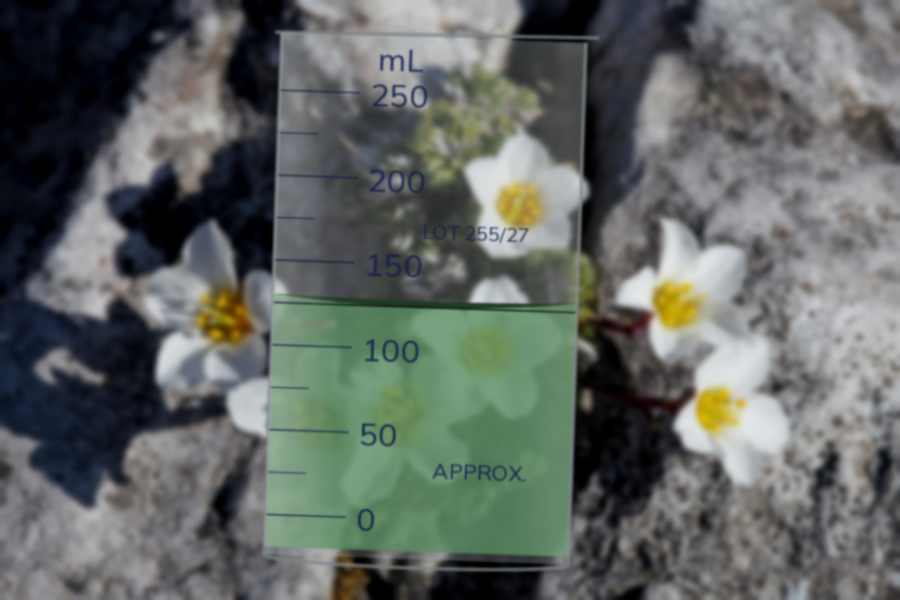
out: 125,mL
